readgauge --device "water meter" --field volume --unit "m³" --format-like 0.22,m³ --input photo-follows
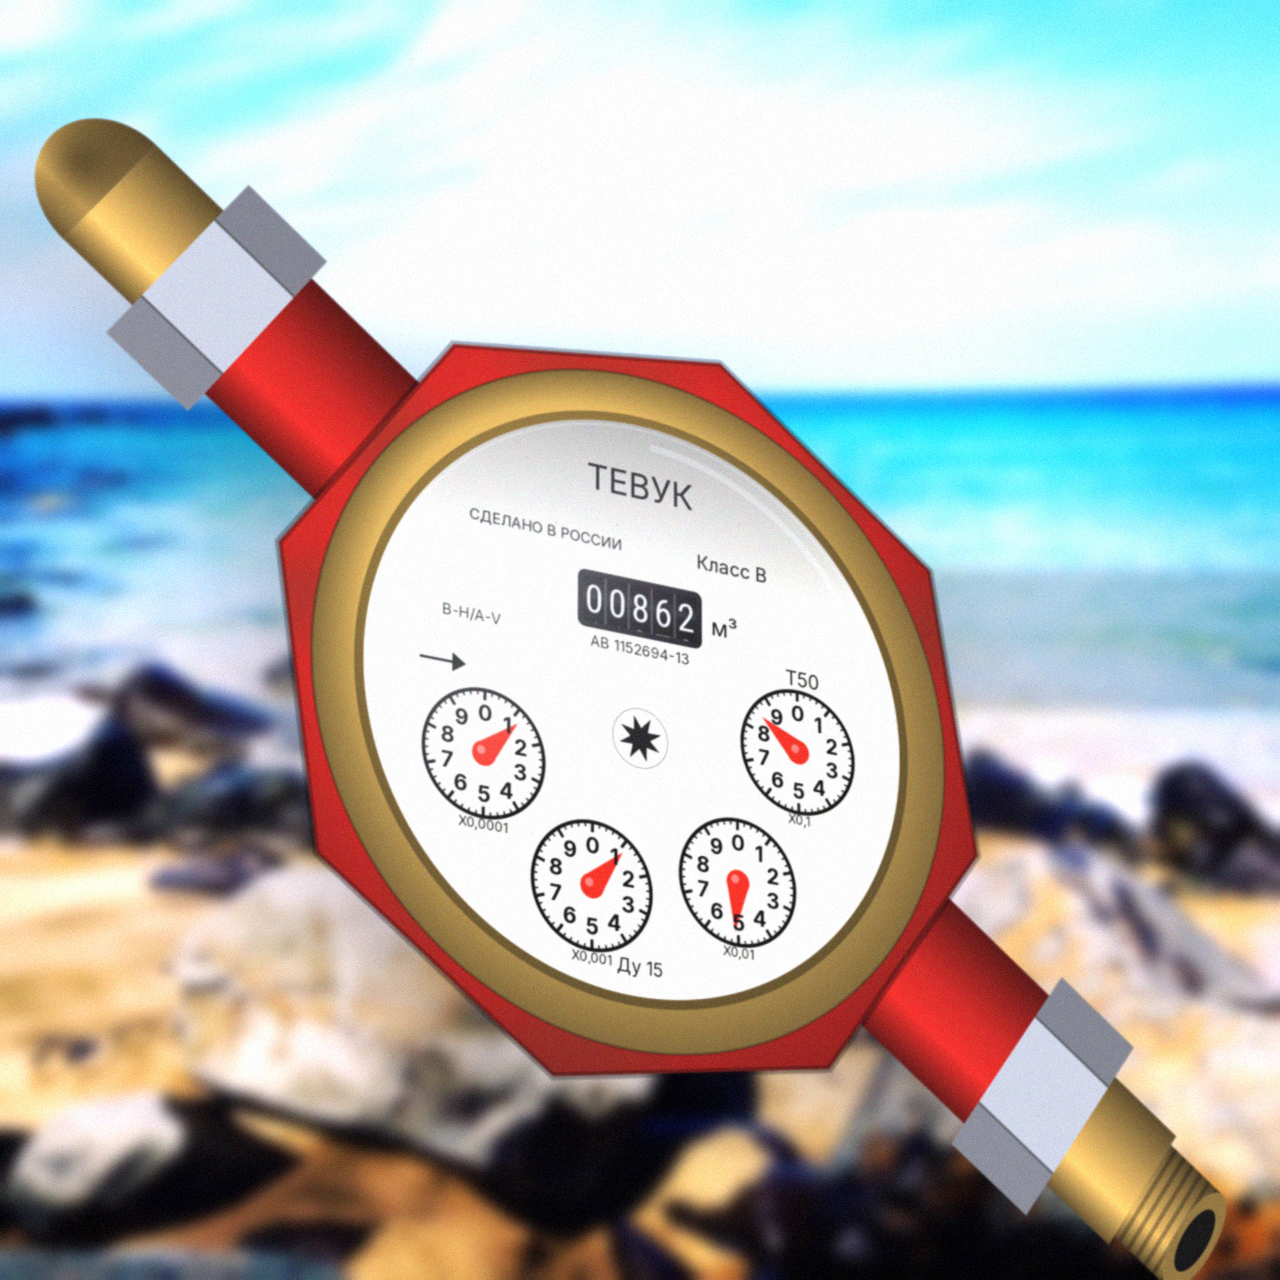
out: 862.8511,m³
